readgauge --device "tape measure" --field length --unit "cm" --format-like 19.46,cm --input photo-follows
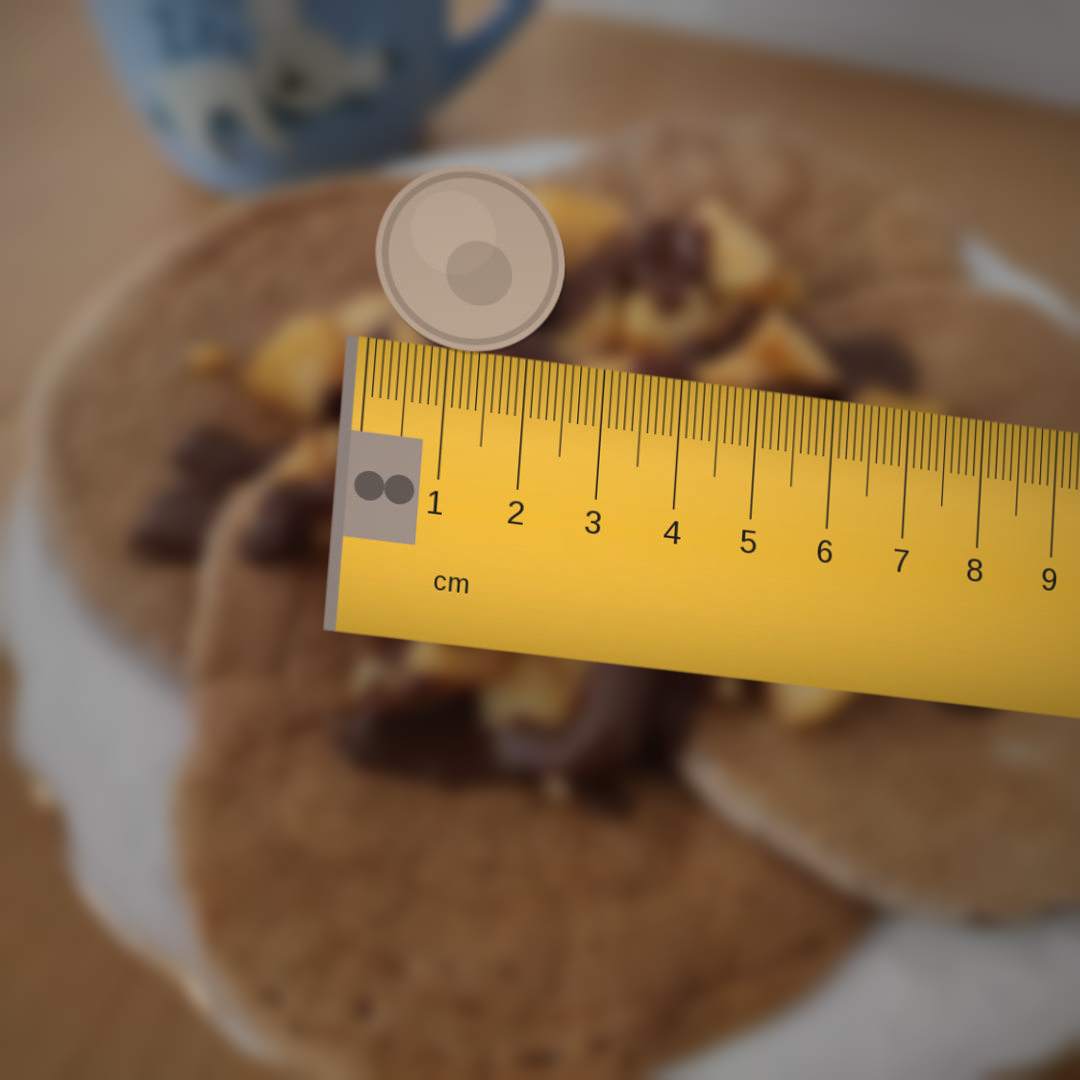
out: 2.4,cm
